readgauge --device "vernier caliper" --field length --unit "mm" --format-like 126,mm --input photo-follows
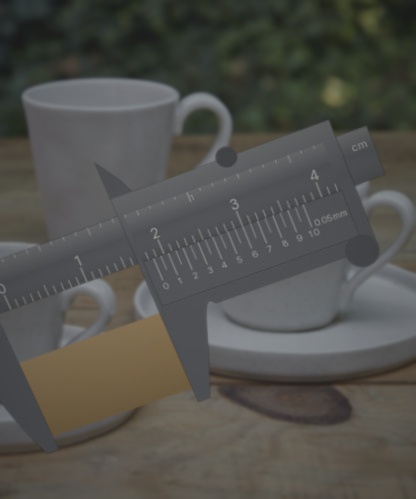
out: 18.6,mm
